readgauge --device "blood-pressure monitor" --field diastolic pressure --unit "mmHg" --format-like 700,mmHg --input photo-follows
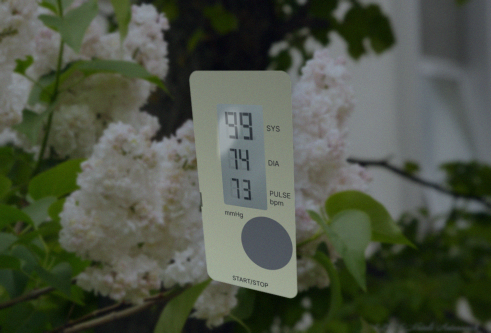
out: 74,mmHg
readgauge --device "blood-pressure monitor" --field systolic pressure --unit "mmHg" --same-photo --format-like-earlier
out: 99,mmHg
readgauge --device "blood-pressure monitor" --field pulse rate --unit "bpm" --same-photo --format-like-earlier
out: 73,bpm
